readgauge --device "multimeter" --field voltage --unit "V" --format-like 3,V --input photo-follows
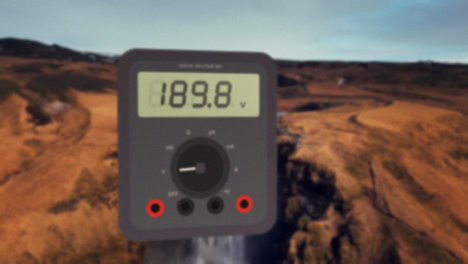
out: 189.8,V
